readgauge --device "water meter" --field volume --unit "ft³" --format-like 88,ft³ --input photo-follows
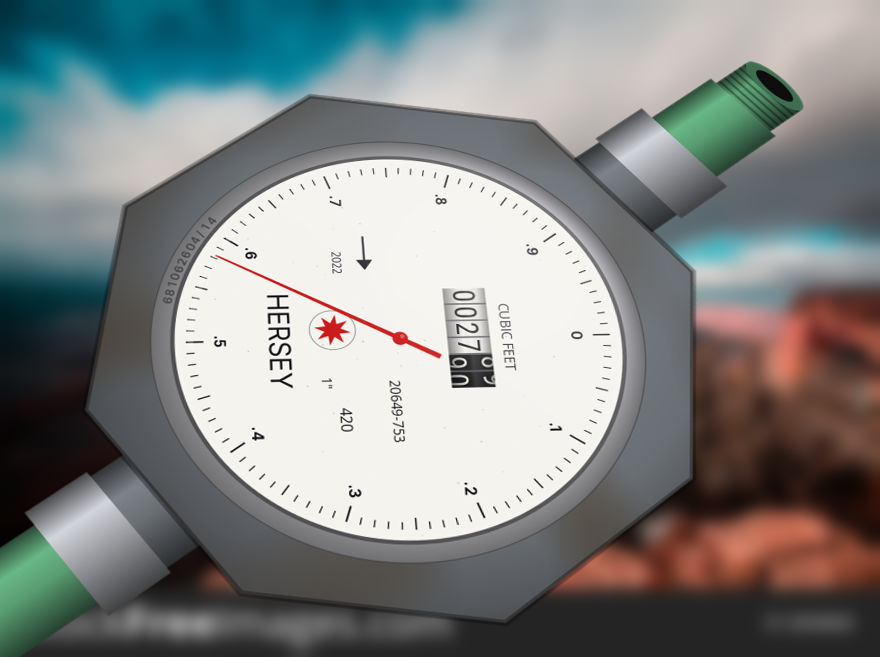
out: 2789.58,ft³
